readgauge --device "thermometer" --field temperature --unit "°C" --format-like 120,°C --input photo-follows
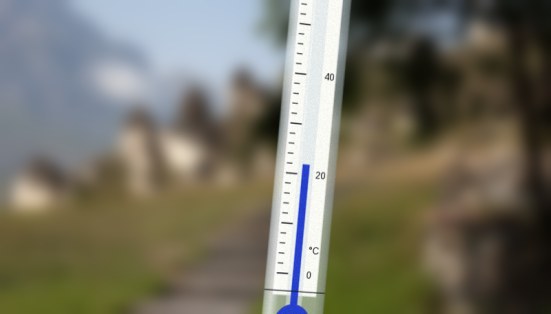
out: 22,°C
